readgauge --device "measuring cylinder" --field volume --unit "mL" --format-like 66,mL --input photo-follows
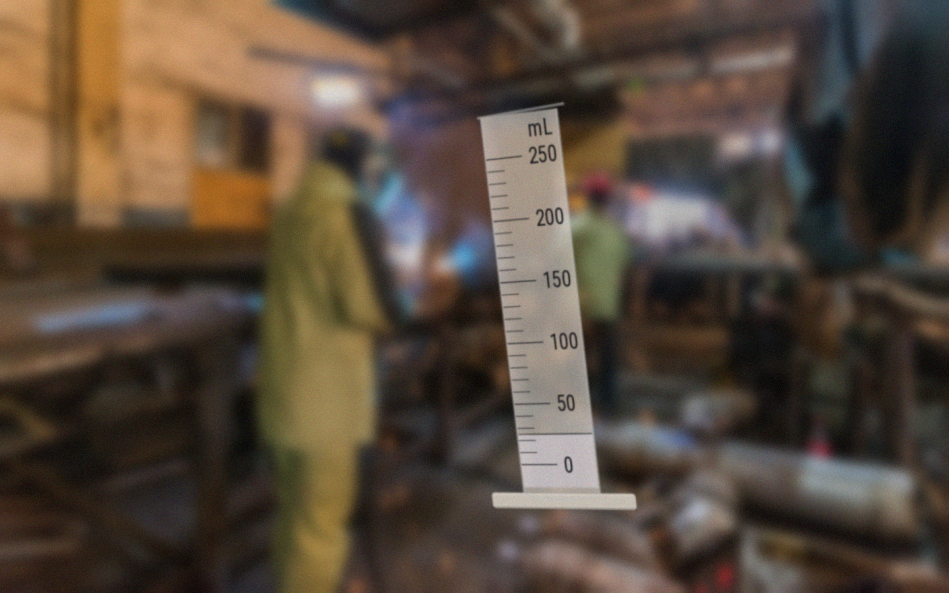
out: 25,mL
